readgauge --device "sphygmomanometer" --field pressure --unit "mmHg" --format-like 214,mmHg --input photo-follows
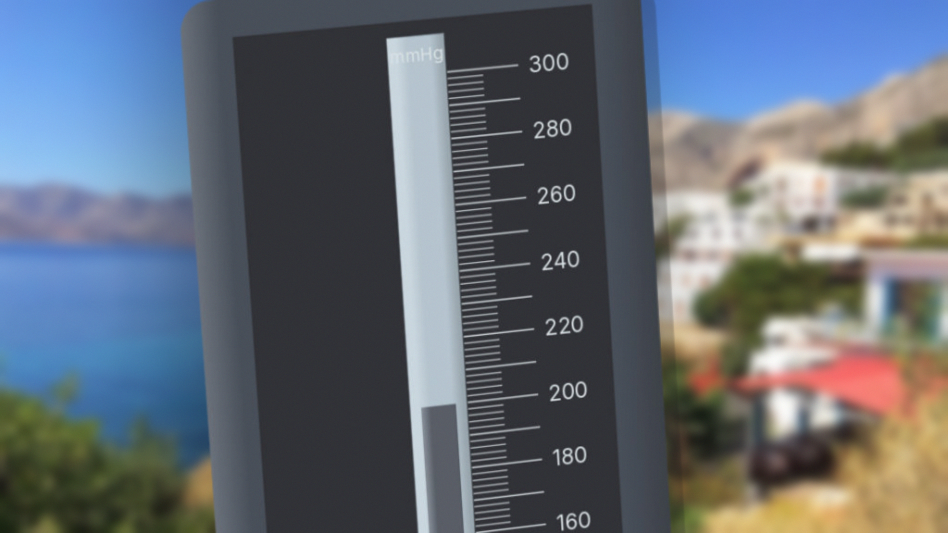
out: 200,mmHg
